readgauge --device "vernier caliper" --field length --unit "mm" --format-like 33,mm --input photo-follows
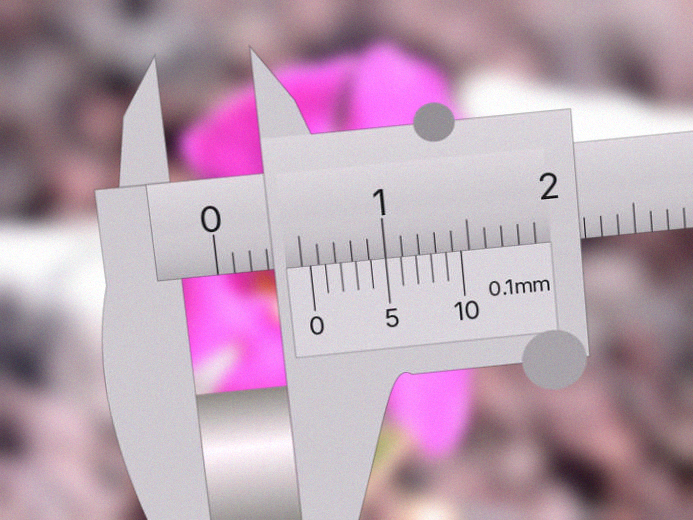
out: 5.5,mm
